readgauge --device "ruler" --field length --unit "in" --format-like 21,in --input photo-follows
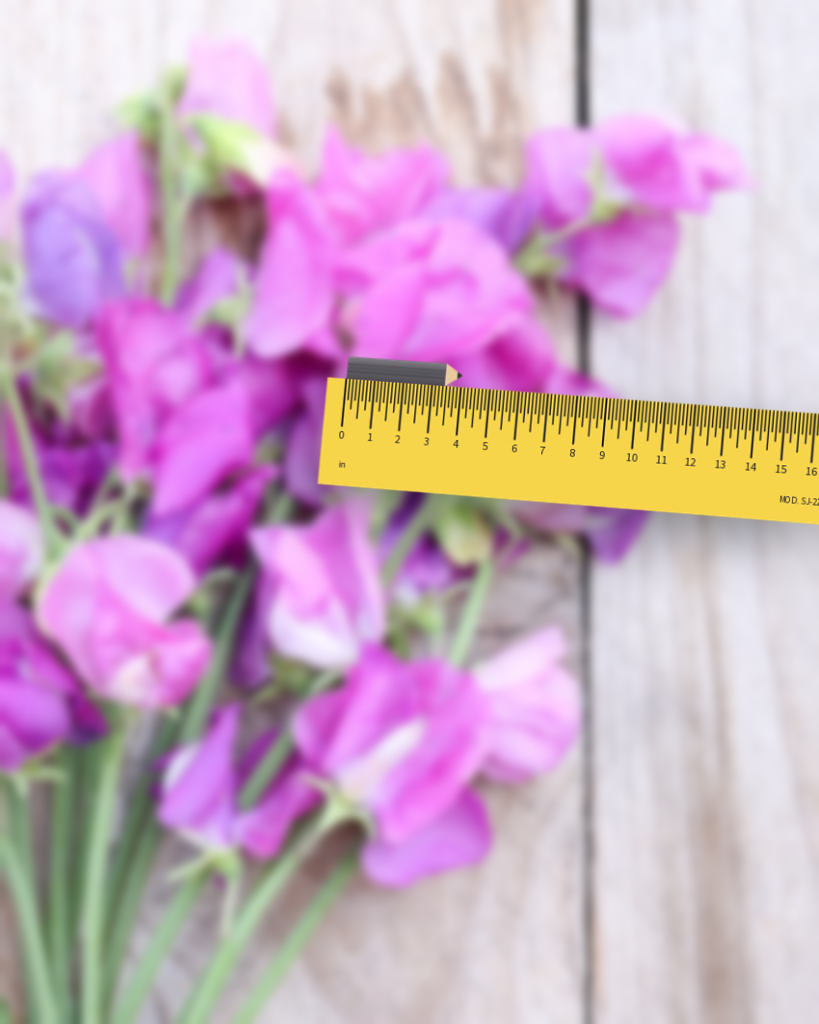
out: 4,in
